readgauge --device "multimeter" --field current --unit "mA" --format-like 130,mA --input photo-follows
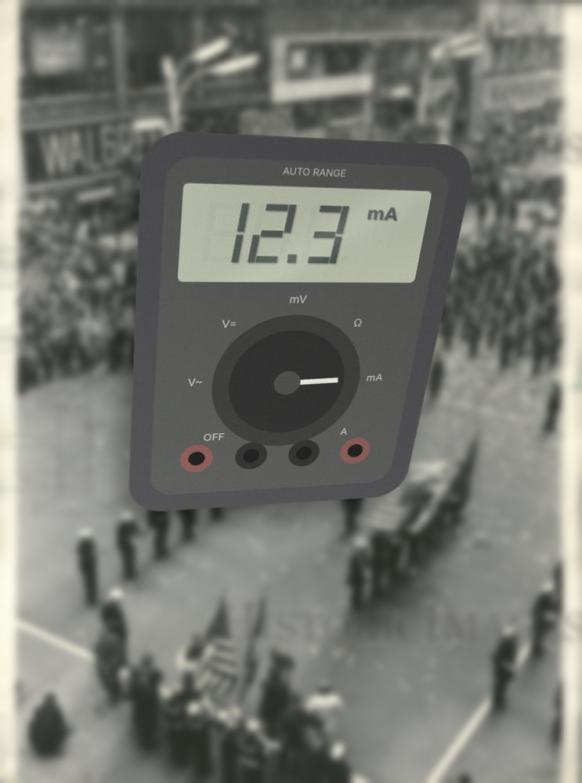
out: 12.3,mA
